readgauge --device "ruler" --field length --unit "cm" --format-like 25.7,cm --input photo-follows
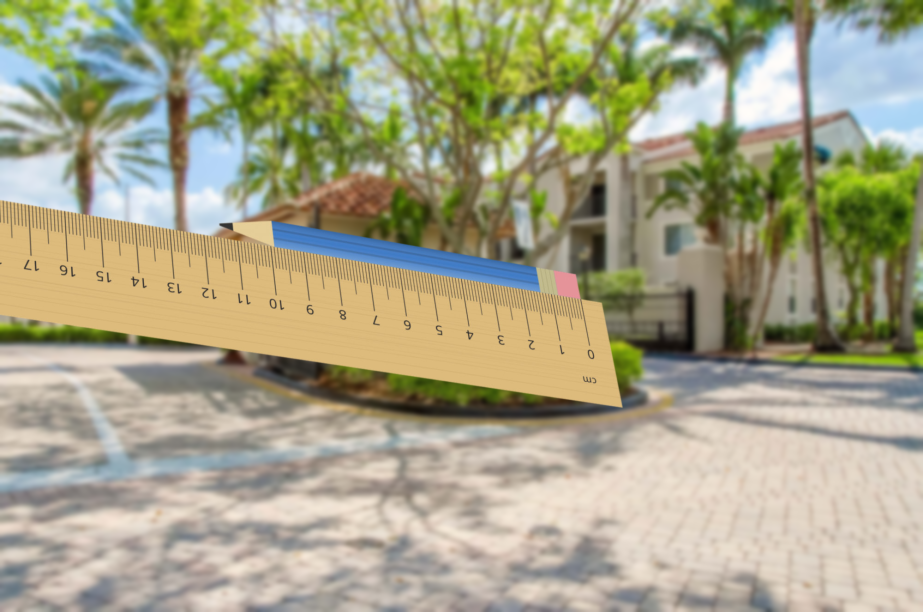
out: 11.5,cm
